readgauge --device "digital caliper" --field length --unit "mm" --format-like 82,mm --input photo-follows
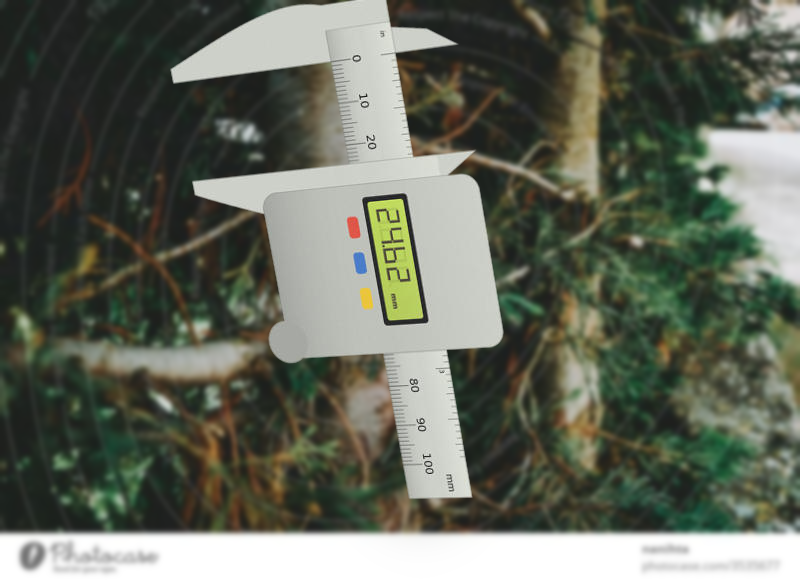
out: 24.62,mm
